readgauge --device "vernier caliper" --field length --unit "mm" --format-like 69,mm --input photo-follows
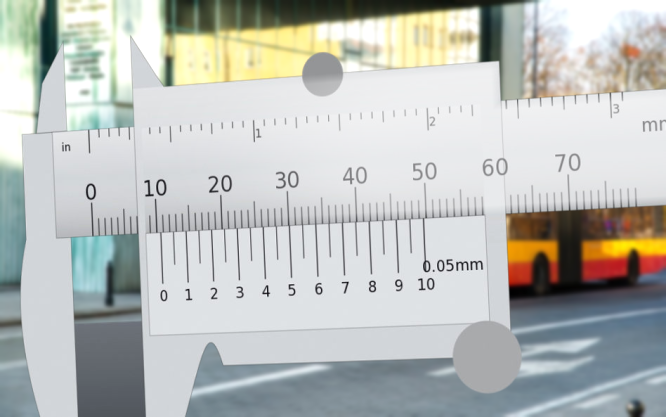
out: 10.6,mm
